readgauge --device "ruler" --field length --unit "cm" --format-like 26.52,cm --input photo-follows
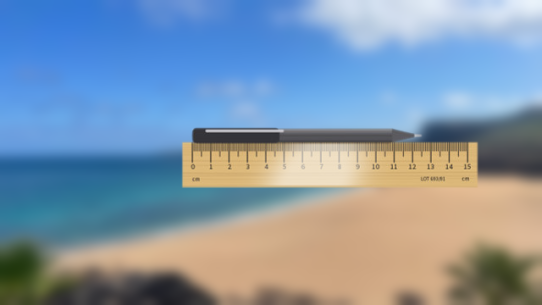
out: 12.5,cm
